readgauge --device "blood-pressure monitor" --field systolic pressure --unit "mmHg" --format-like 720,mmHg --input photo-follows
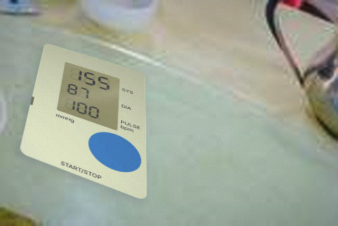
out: 155,mmHg
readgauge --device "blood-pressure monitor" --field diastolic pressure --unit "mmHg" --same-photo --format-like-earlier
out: 87,mmHg
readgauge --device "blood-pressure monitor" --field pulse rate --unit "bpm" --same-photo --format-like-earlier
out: 100,bpm
